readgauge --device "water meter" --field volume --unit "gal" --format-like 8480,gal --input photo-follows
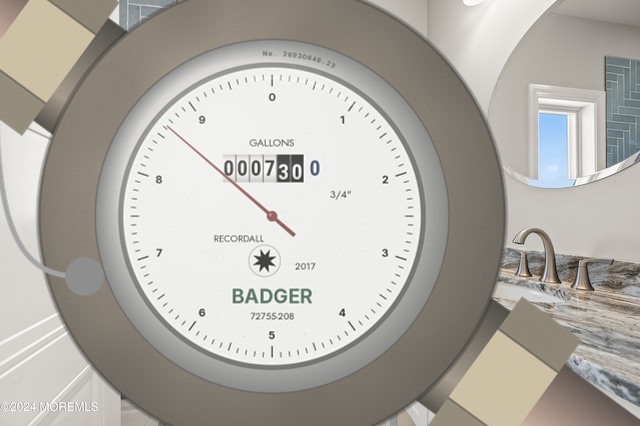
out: 7298.6,gal
